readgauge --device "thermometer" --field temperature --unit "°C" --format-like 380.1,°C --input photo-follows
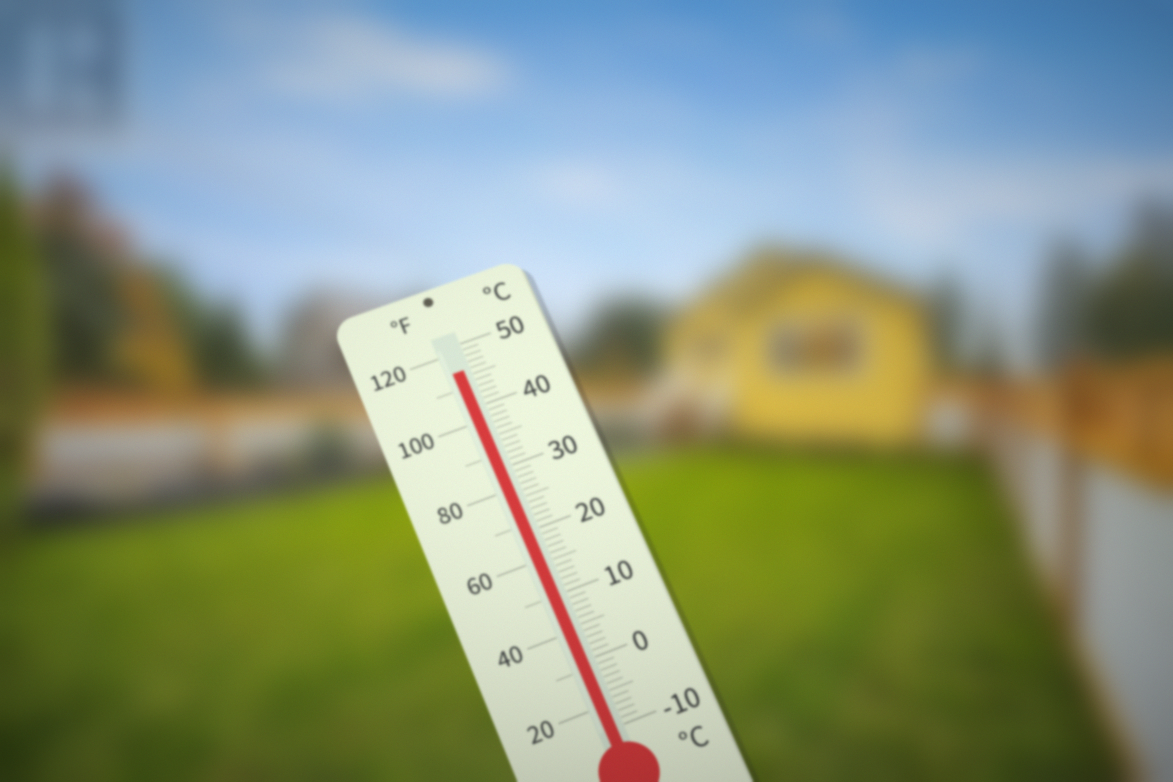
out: 46,°C
